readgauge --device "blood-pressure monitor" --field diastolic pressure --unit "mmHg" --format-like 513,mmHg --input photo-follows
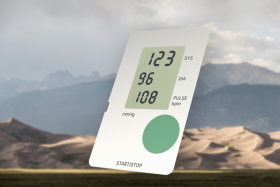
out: 96,mmHg
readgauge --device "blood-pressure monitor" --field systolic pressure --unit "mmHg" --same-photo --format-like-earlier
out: 123,mmHg
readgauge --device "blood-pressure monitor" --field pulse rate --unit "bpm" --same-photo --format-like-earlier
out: 108,bpm
